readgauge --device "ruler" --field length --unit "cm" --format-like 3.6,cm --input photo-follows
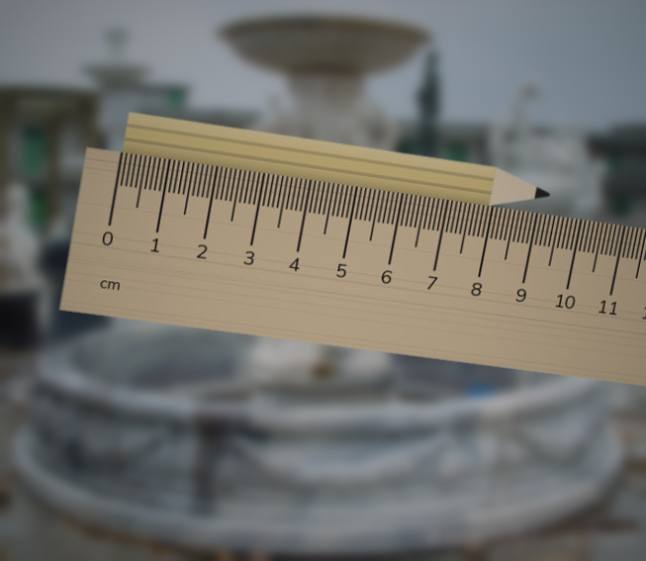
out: 9.2,cm
